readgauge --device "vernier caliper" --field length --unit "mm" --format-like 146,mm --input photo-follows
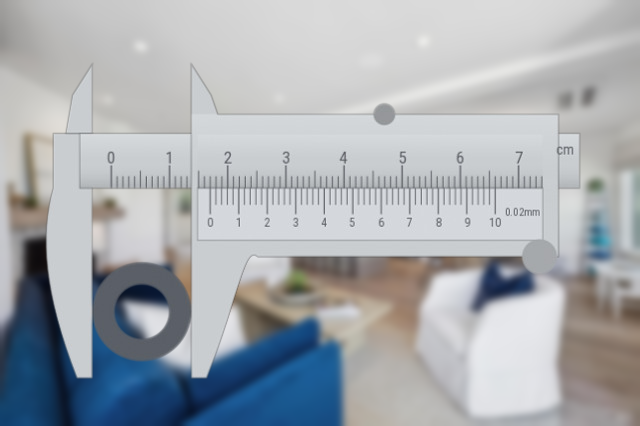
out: 17.0,mm
